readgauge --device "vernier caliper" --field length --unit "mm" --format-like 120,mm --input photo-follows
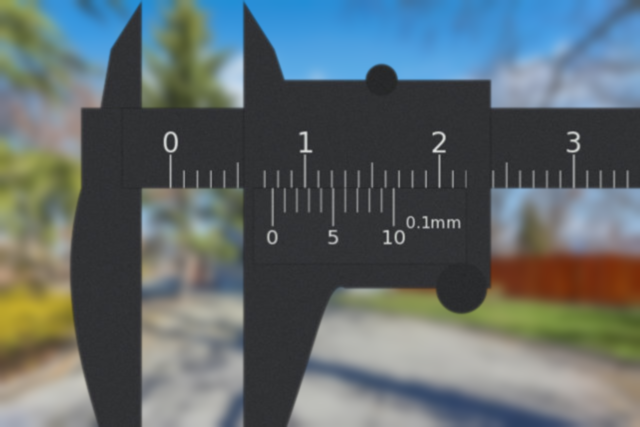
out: 7.6,mm
